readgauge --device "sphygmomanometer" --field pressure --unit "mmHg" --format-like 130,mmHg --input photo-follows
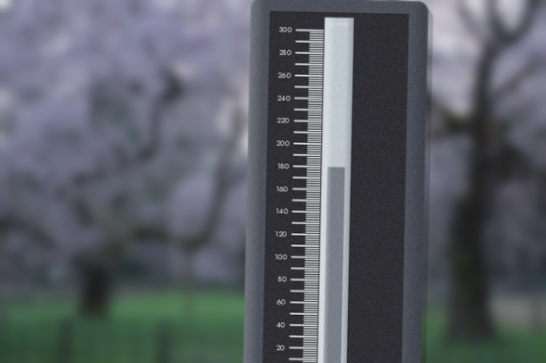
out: 180,mmHg
